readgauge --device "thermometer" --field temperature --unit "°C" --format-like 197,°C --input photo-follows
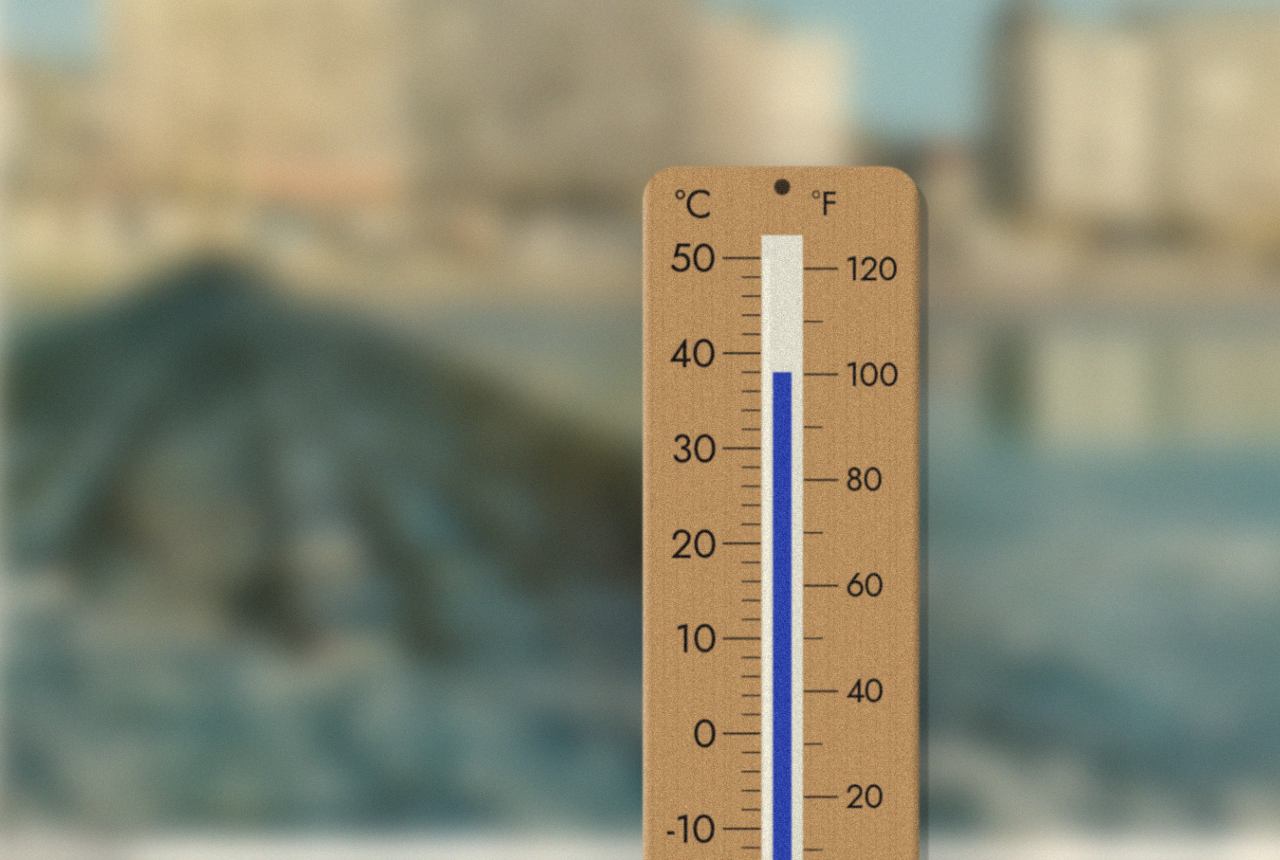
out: 38,°C
